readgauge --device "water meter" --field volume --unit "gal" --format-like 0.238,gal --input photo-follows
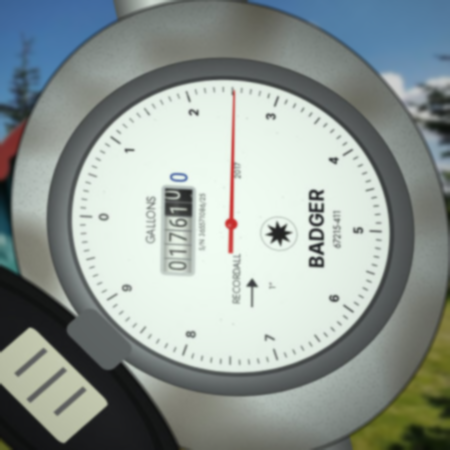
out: 176102.5,gal
